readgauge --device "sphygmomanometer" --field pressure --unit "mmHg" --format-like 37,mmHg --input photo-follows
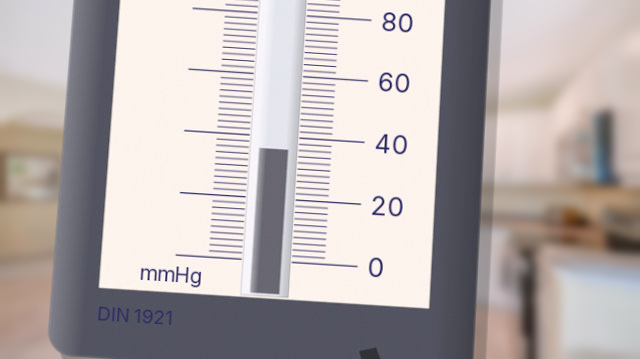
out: 36,mmHg
